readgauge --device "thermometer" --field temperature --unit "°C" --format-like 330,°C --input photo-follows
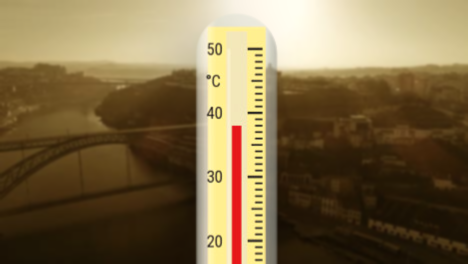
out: 38,°C
